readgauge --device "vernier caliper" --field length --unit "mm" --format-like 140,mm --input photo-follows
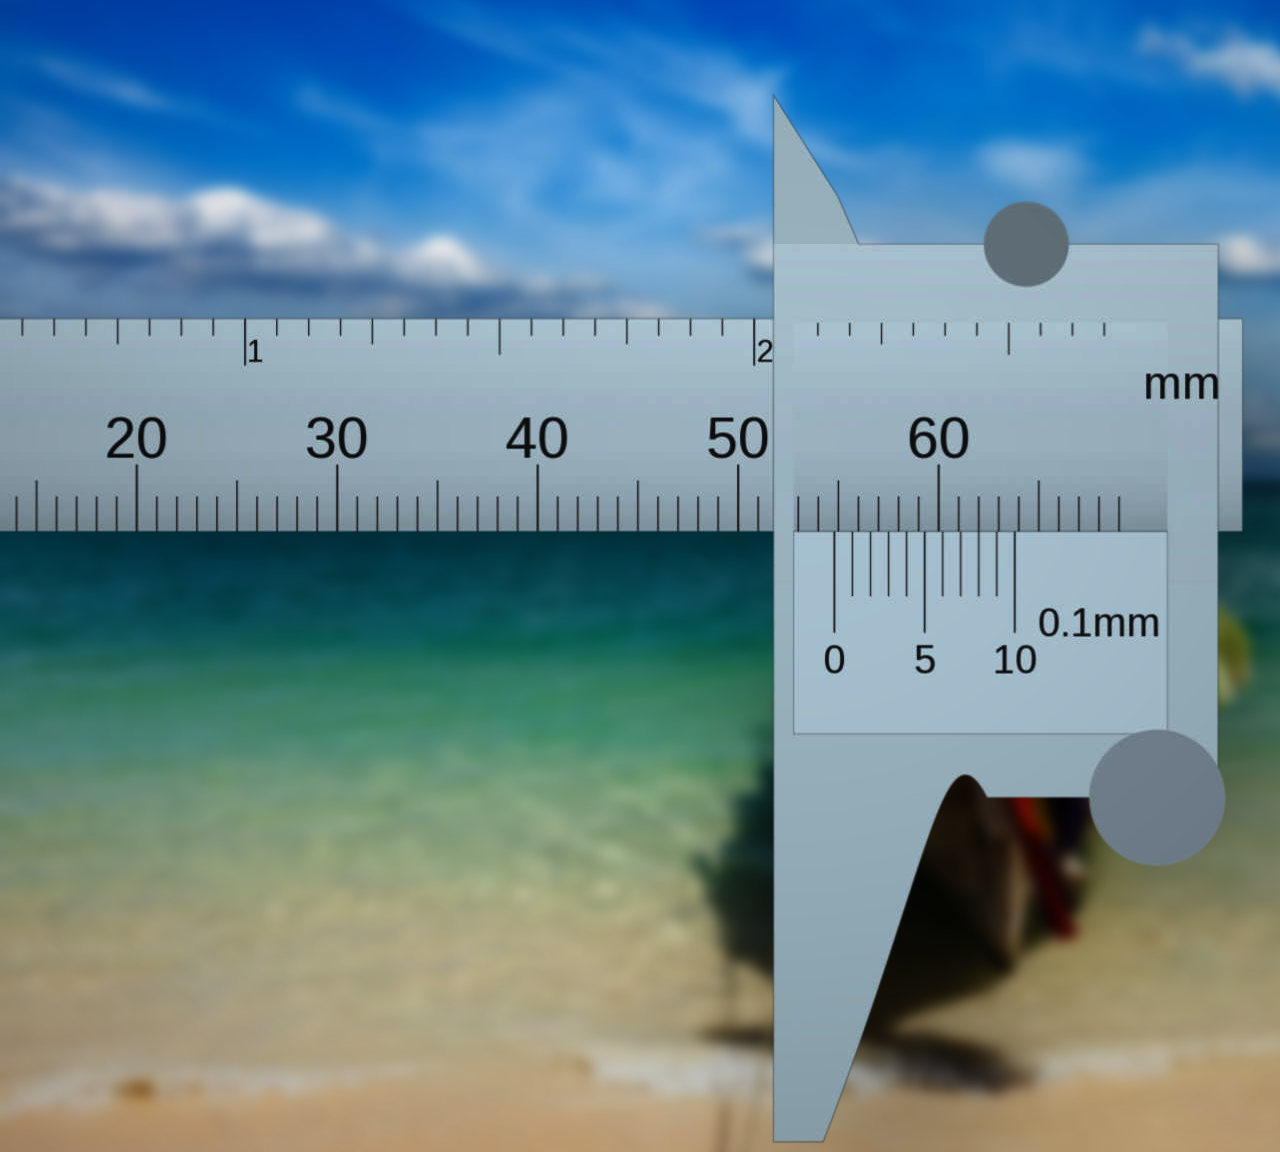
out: 54.8,mm
